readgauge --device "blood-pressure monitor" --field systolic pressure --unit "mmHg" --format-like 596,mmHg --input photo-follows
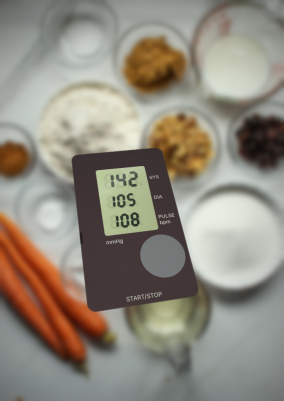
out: 142,mmHg
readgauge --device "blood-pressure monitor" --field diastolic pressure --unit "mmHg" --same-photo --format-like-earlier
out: 105,mmHg
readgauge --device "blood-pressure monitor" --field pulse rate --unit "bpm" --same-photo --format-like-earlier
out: 108,bpm
